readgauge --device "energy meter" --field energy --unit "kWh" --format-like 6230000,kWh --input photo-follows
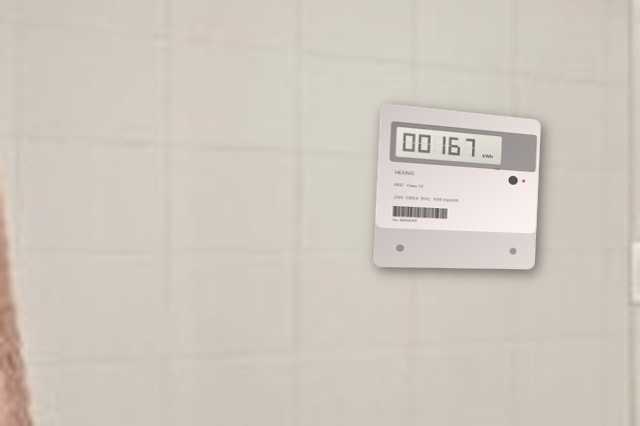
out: 167,kWh
